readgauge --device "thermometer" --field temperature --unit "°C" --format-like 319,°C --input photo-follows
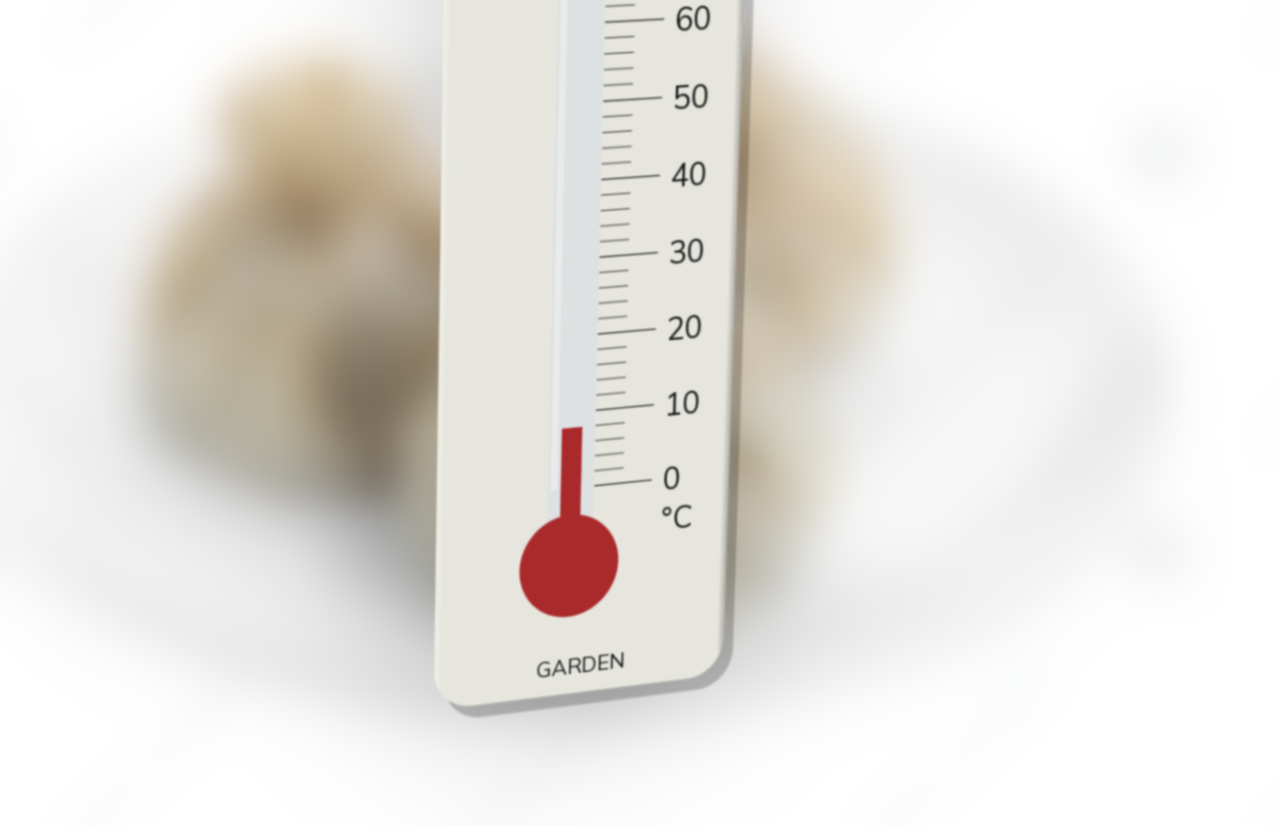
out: 8,°C
